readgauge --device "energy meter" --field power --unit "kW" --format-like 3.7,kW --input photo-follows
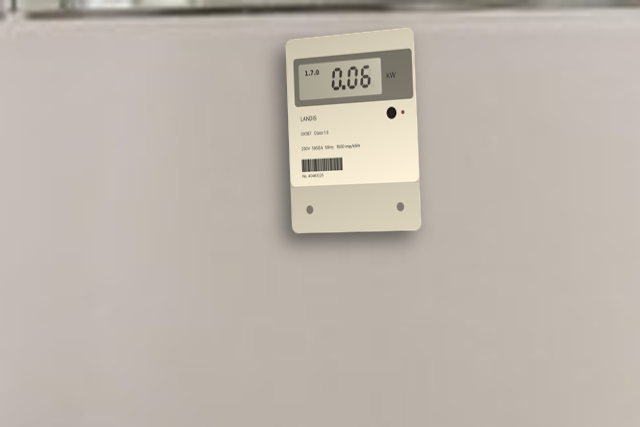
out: 0.06,kW
